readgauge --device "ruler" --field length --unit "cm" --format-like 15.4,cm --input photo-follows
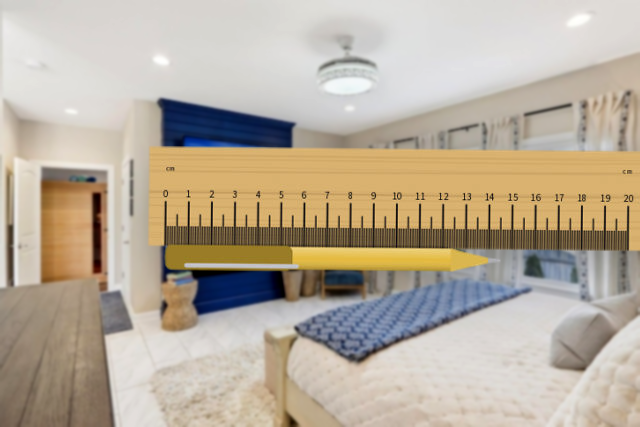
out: 14.5,cm
